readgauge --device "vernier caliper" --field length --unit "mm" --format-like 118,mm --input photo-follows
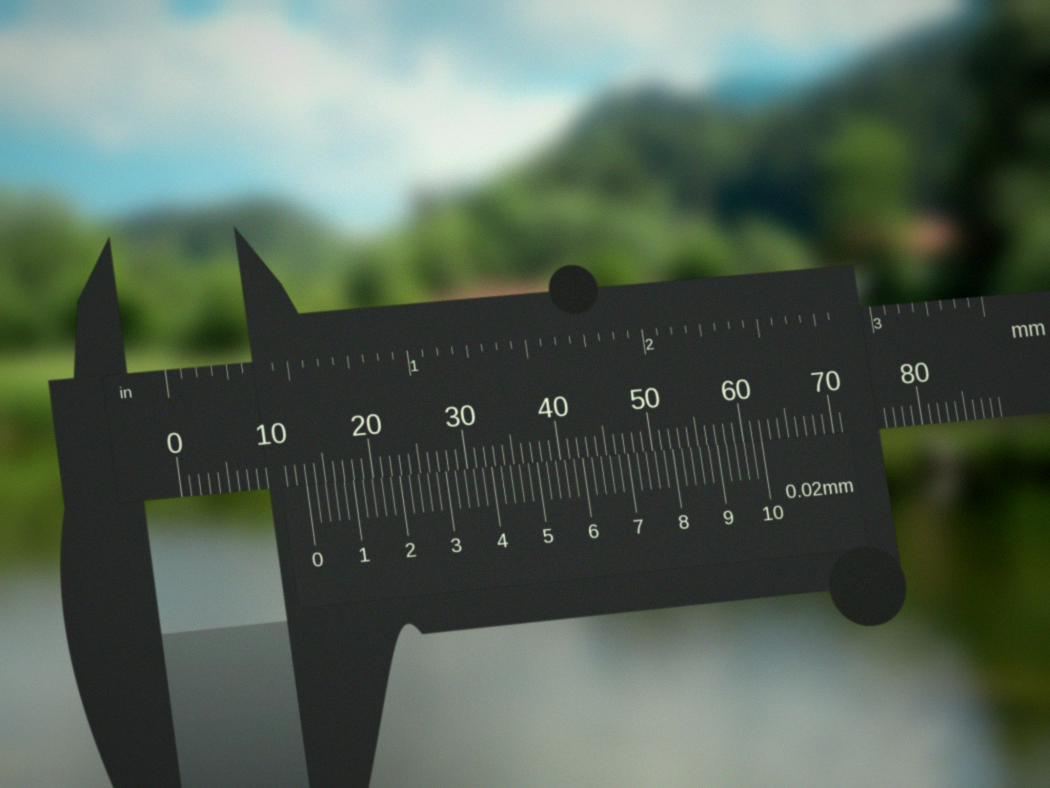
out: 13.0,mm
